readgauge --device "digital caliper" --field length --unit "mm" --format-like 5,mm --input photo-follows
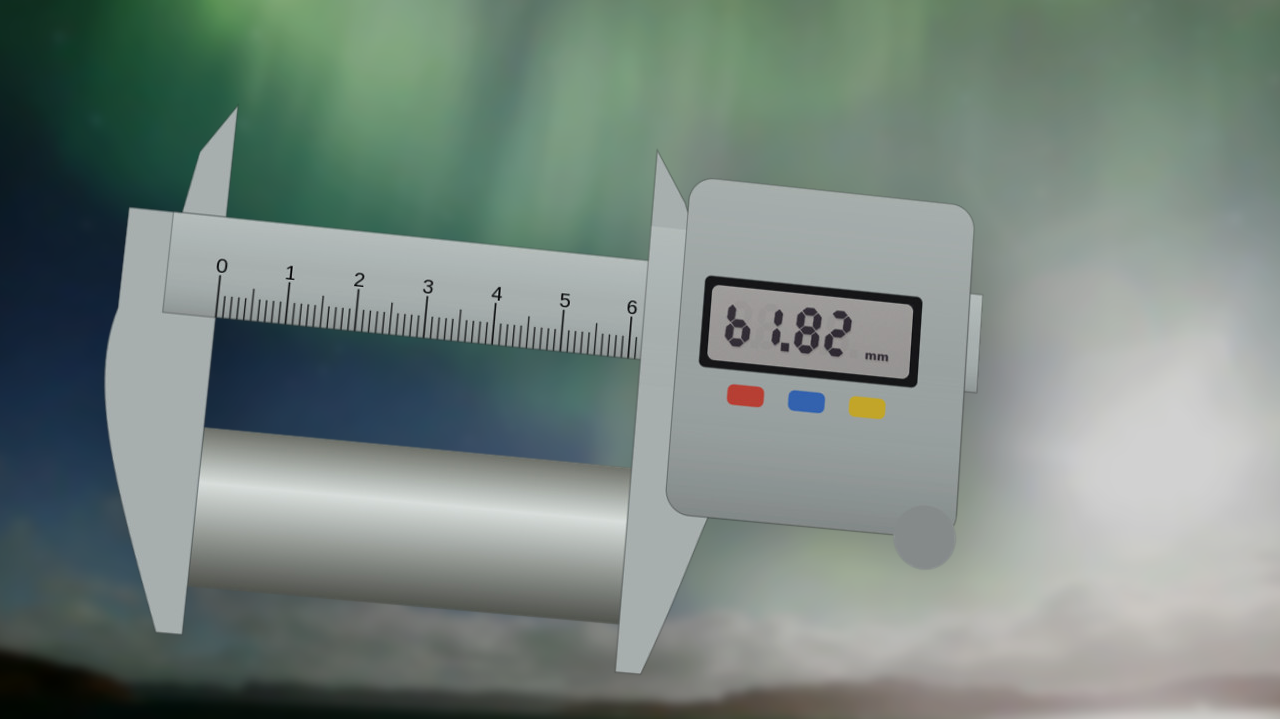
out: 61.82,mm
